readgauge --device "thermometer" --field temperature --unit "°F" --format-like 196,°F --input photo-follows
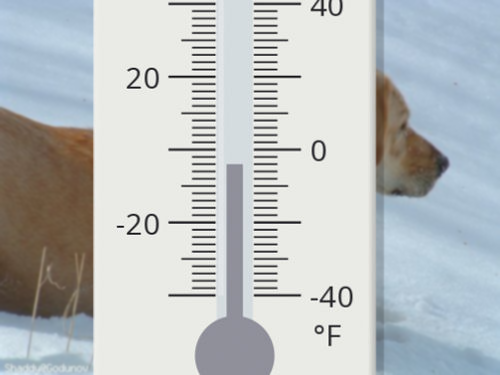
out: -4,°F
